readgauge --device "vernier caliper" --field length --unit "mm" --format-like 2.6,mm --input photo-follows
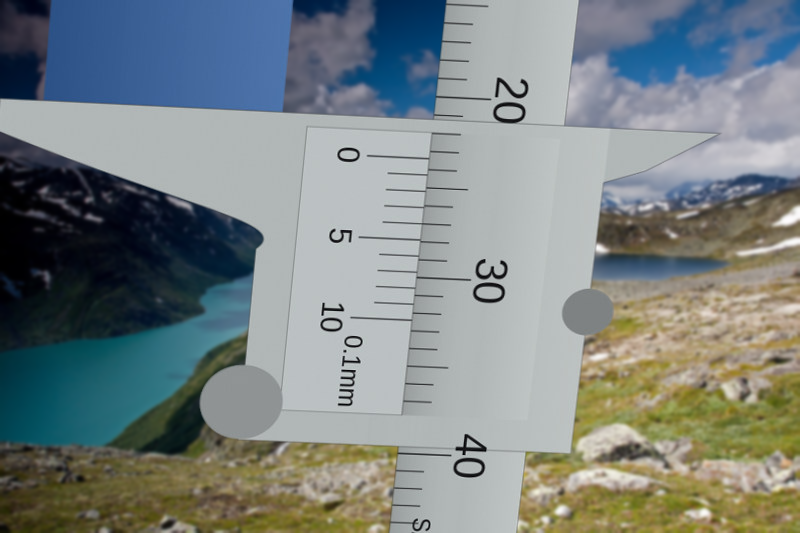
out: 23.4,mm
